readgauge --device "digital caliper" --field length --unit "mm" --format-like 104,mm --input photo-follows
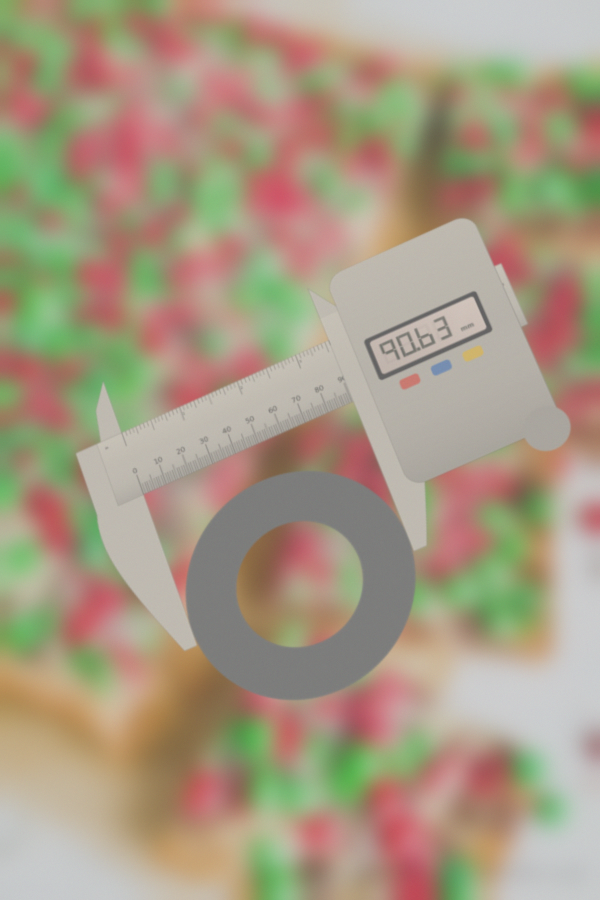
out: 90.63,mm
